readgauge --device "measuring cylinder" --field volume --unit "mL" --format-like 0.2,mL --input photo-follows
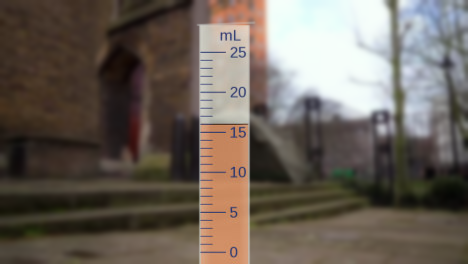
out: 16,mL
